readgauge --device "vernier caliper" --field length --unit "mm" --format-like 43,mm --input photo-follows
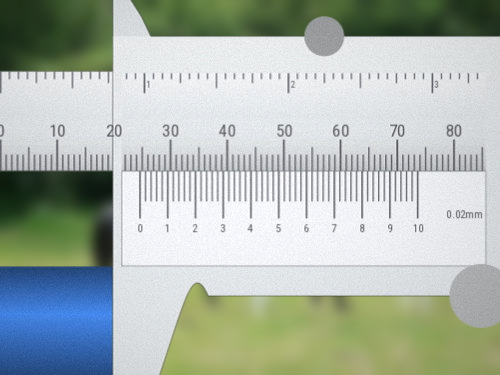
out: 24.6,mm
